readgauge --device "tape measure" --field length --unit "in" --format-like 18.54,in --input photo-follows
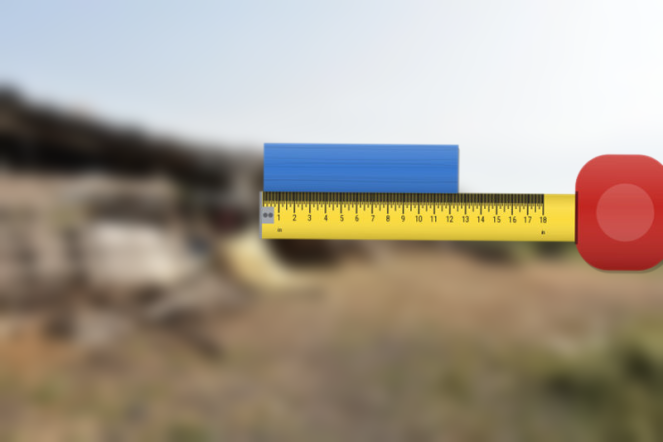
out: 12.5,in
